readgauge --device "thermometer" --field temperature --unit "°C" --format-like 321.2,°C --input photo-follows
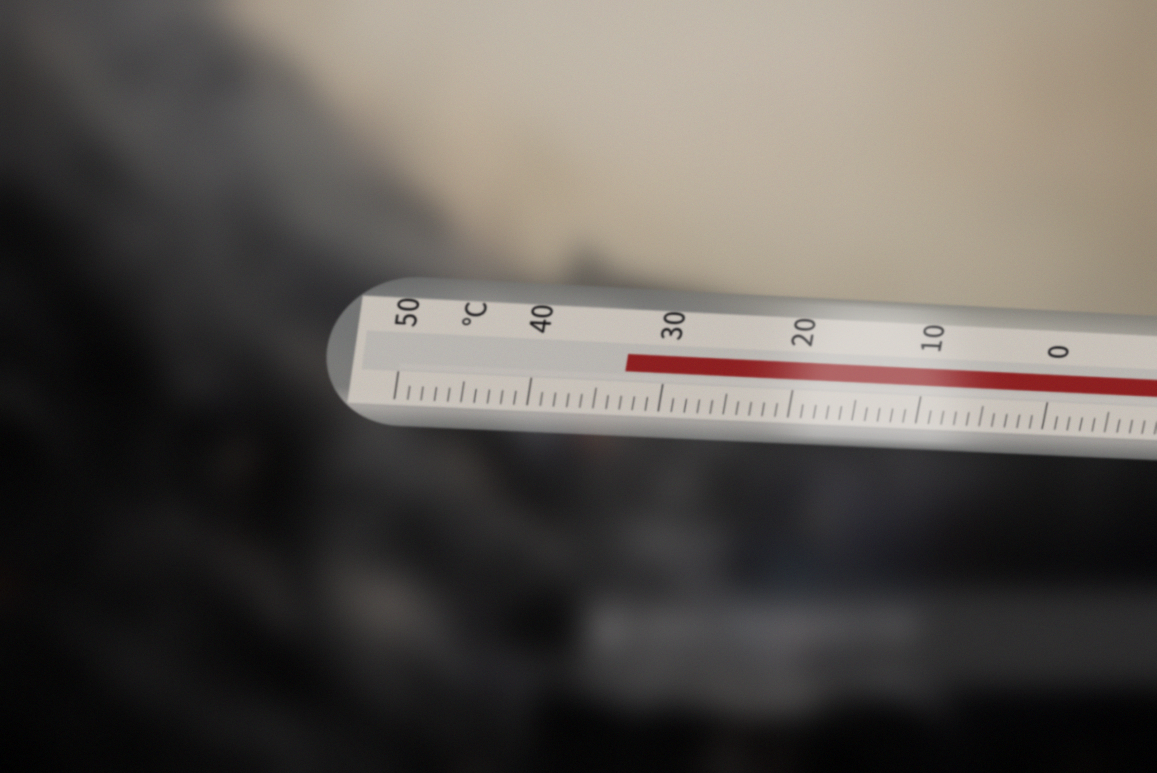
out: 33,°C
